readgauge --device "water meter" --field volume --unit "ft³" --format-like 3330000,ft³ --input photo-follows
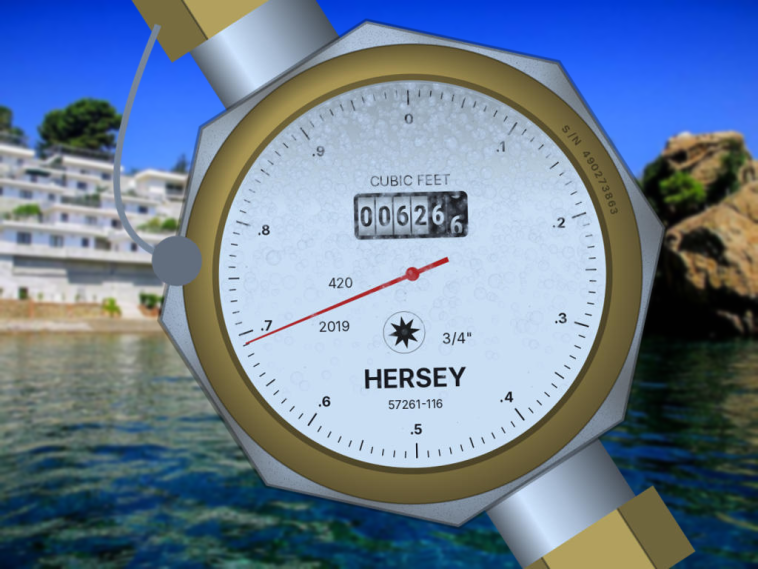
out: 6265.69,ft³
